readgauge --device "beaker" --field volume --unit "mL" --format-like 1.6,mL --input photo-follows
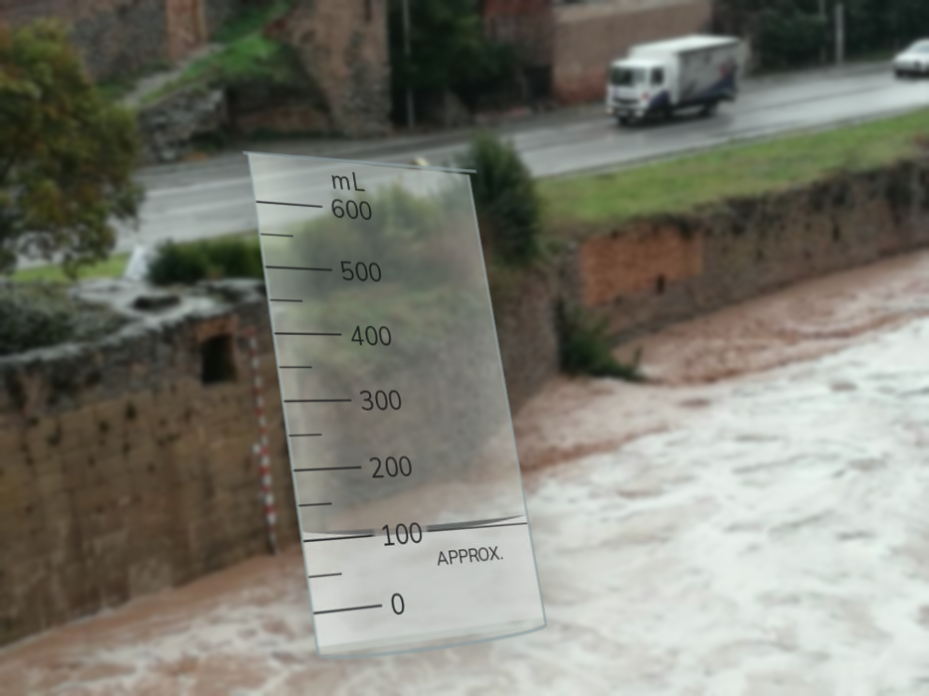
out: 100,mL
